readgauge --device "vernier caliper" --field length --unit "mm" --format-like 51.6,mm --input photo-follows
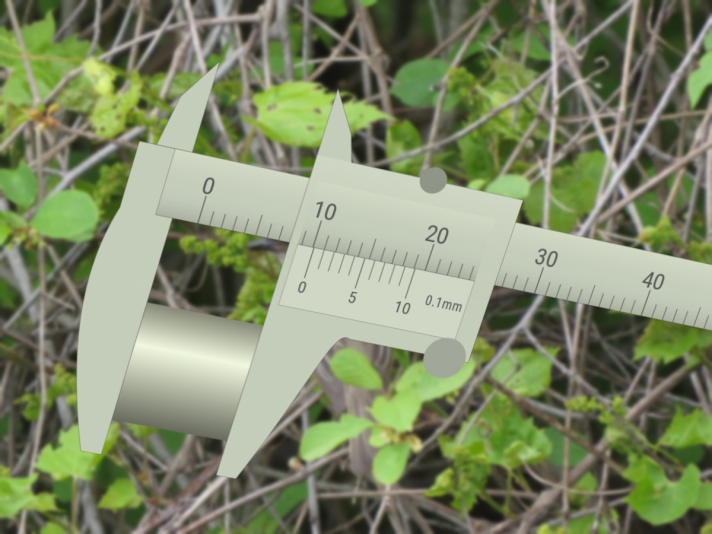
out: 10.1,mm
